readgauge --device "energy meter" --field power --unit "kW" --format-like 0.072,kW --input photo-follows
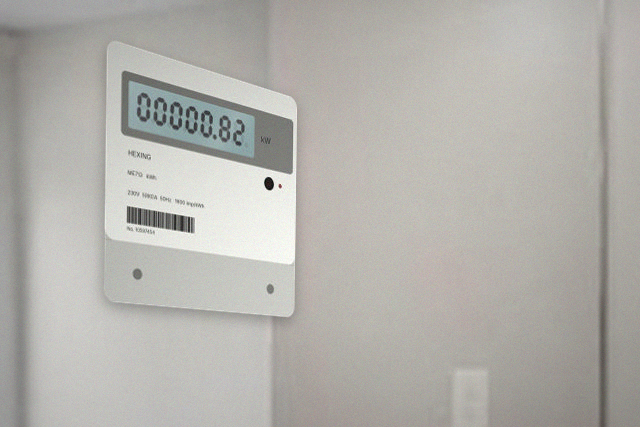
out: 0.82,kW
